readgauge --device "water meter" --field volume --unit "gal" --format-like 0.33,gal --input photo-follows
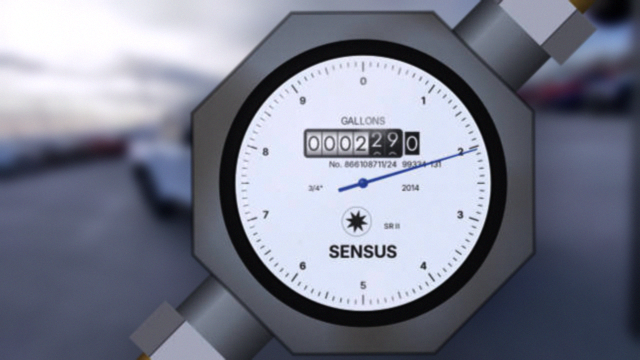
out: 2292.0,gal
